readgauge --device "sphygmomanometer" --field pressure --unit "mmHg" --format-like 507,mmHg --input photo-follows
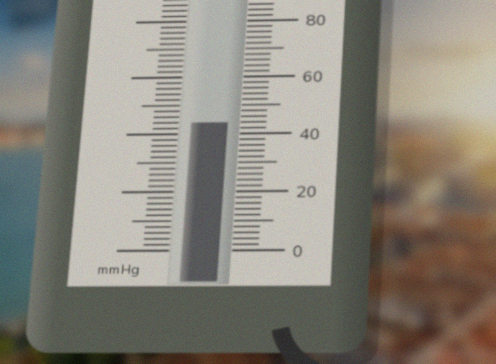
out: 44,mmHg
